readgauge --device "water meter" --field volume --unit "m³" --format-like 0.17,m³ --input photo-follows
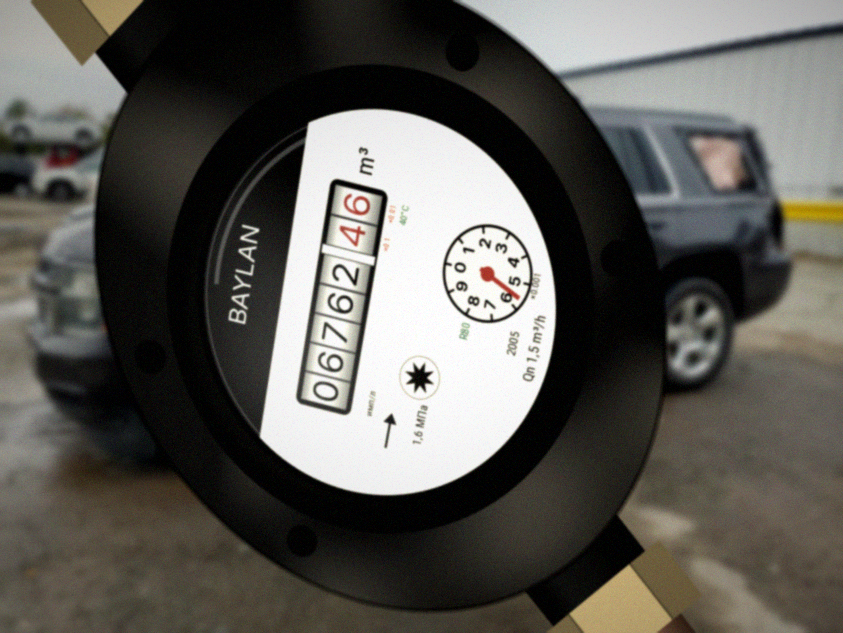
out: 6762.465,m³
